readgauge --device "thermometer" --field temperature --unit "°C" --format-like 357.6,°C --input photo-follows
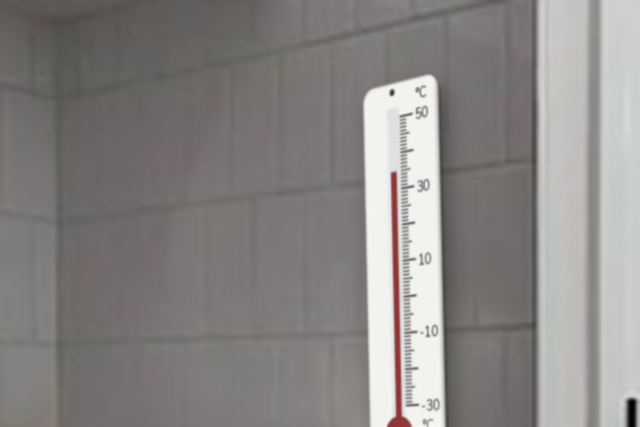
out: 35,°C
